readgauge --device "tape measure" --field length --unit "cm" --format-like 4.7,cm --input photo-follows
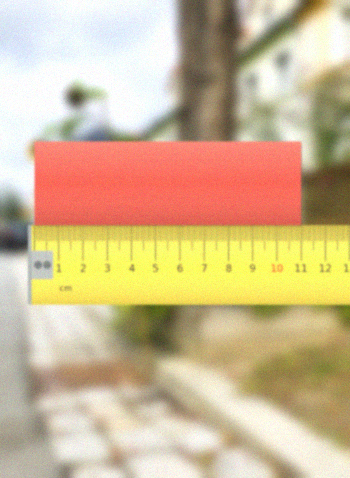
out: 11,cm
